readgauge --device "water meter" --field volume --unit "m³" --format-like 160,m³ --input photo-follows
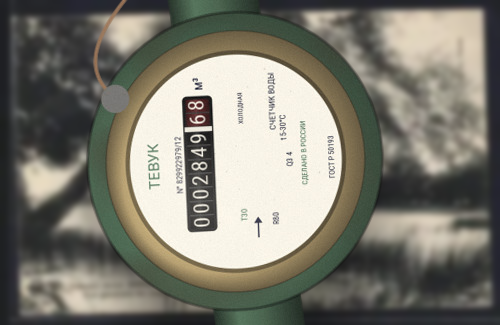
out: 2849.68,m³
